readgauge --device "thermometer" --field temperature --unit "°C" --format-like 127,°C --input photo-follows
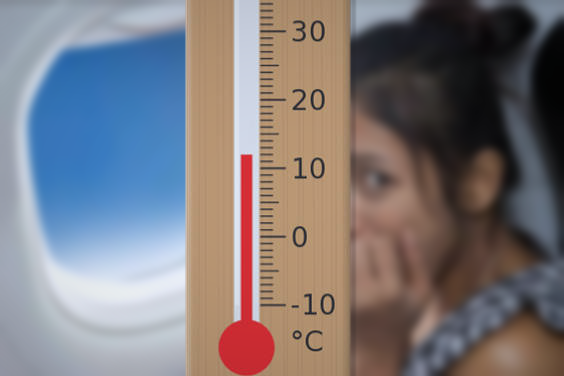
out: 12,°C
